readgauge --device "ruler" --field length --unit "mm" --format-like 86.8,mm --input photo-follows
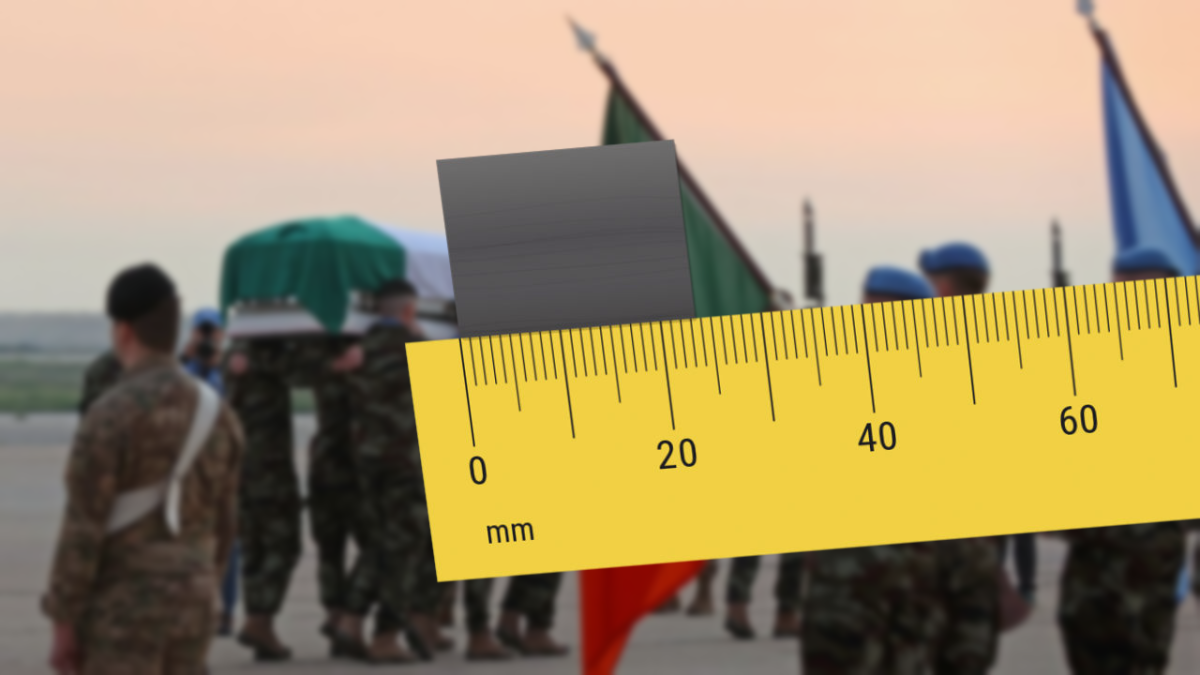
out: 23.5,mm
